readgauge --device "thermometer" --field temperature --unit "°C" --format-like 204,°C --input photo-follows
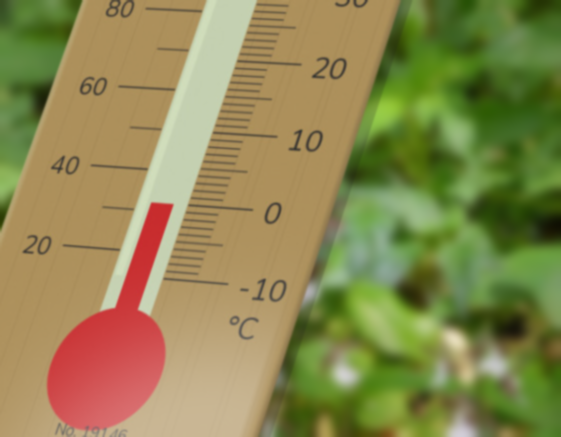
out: 0,°C
